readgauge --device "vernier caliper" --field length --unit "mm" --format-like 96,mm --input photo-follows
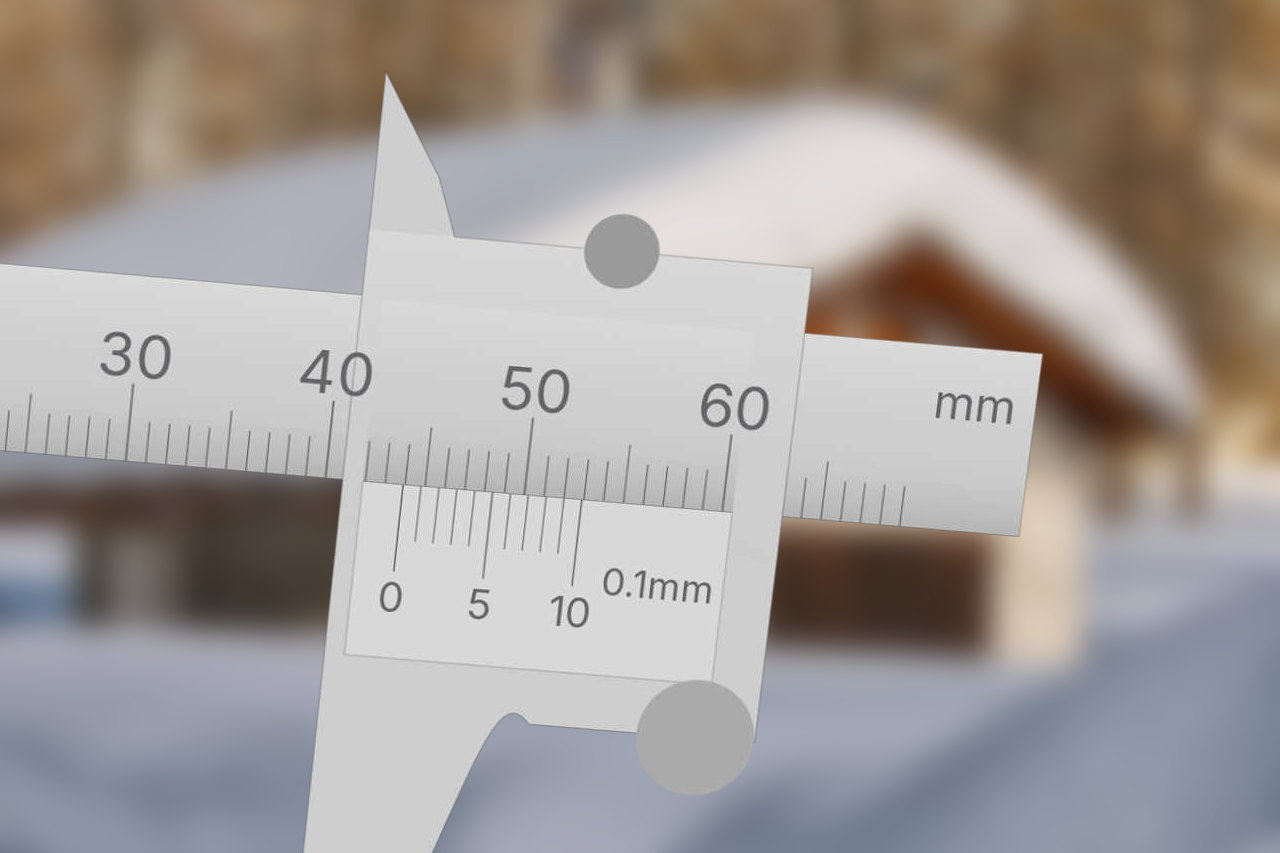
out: 43.9,mm
